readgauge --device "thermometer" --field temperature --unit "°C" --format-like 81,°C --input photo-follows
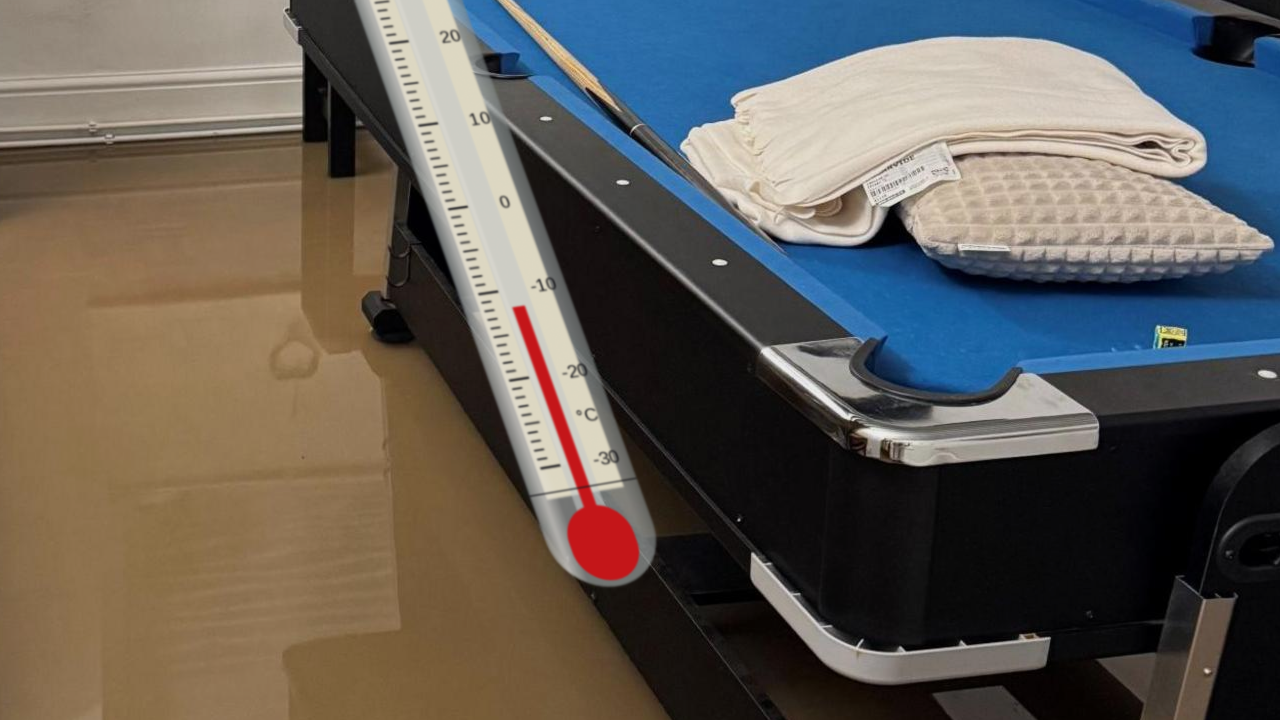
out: -12,°C
